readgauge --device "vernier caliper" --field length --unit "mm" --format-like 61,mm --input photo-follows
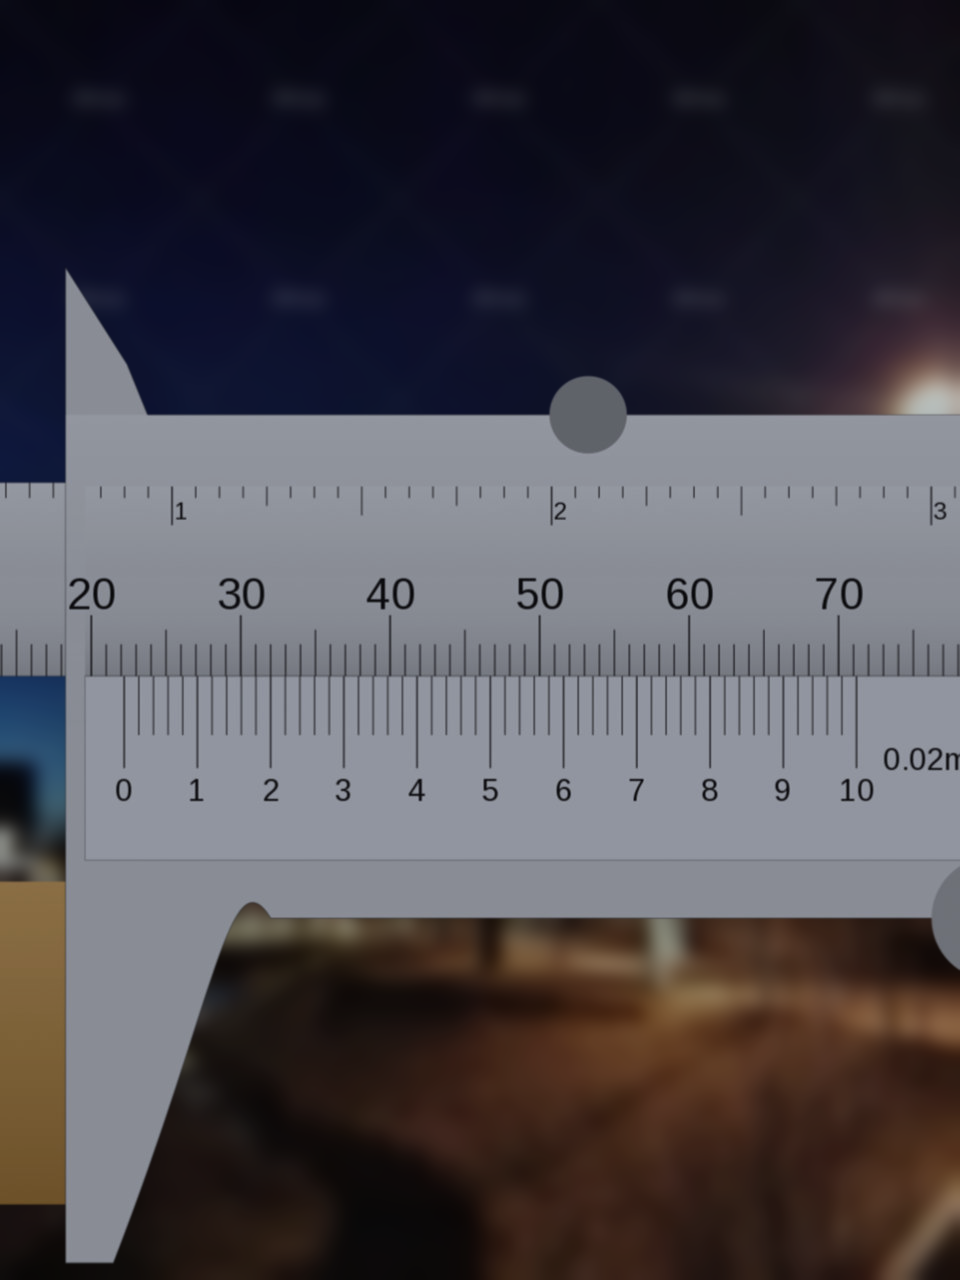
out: 22.2,mm
